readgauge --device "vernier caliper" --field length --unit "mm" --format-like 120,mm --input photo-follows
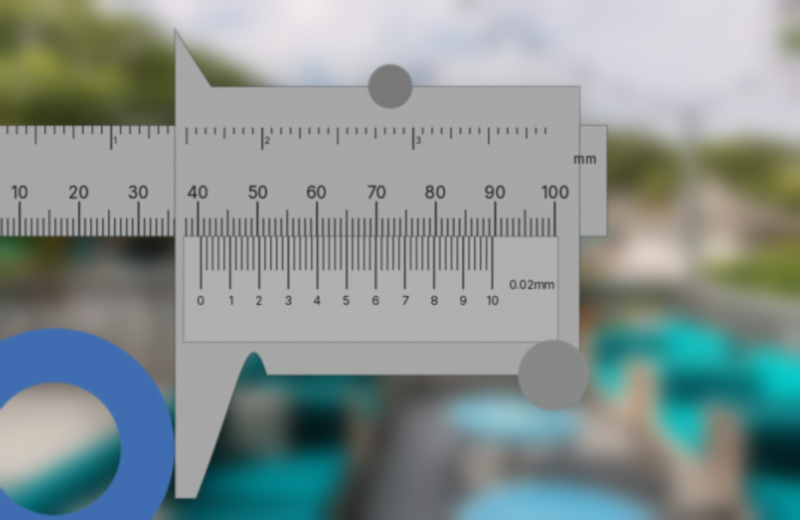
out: 40.5,mm
